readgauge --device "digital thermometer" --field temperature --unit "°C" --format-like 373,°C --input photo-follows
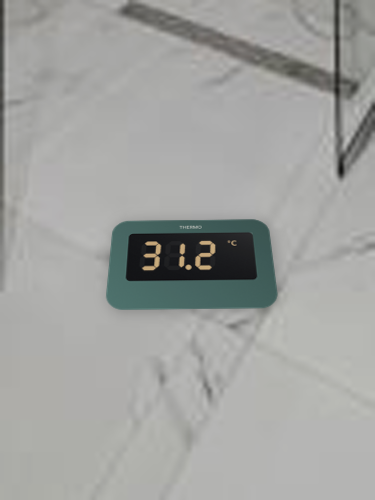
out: 31.2,°C
